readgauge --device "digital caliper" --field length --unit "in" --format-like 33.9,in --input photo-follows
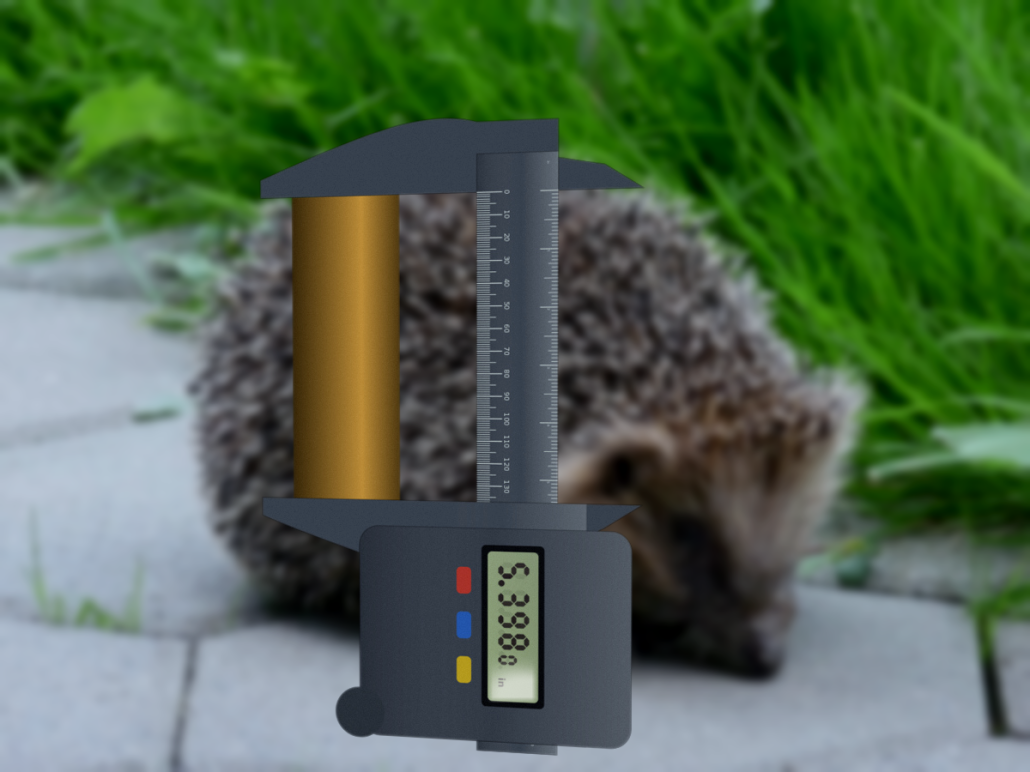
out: 5.3980,in
